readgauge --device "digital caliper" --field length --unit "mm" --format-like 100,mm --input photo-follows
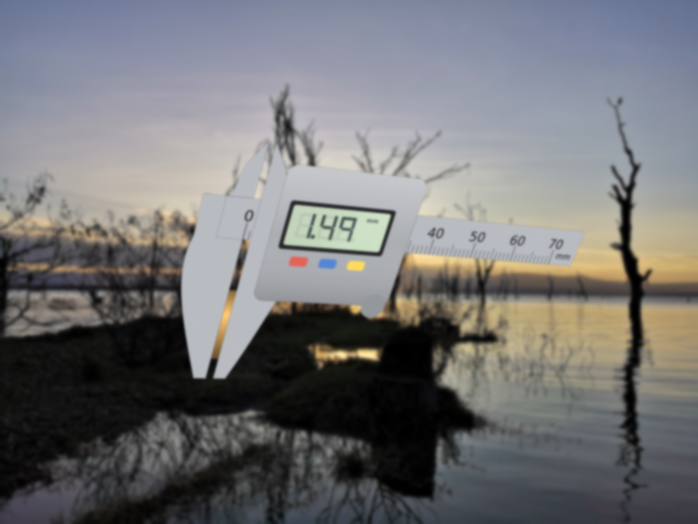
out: 1.49,mm
